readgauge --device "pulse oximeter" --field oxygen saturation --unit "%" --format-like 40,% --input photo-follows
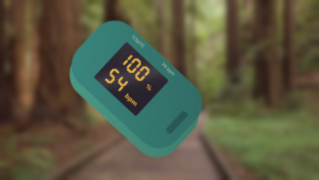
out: 100,%
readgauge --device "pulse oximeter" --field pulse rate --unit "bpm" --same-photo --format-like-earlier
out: 54,bpm
